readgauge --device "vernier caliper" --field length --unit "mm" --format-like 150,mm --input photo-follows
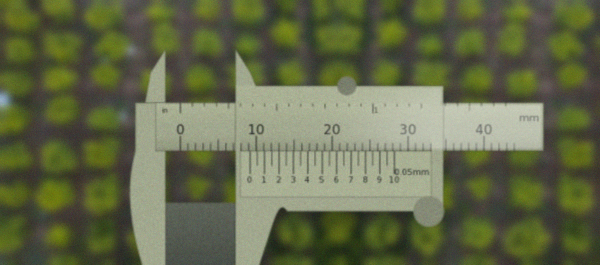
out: 9.2,mm
